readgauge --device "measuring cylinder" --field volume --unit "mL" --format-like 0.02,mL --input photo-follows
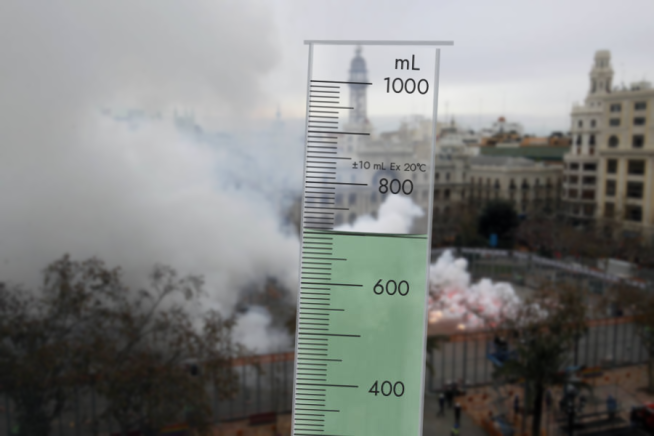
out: 700,mL
